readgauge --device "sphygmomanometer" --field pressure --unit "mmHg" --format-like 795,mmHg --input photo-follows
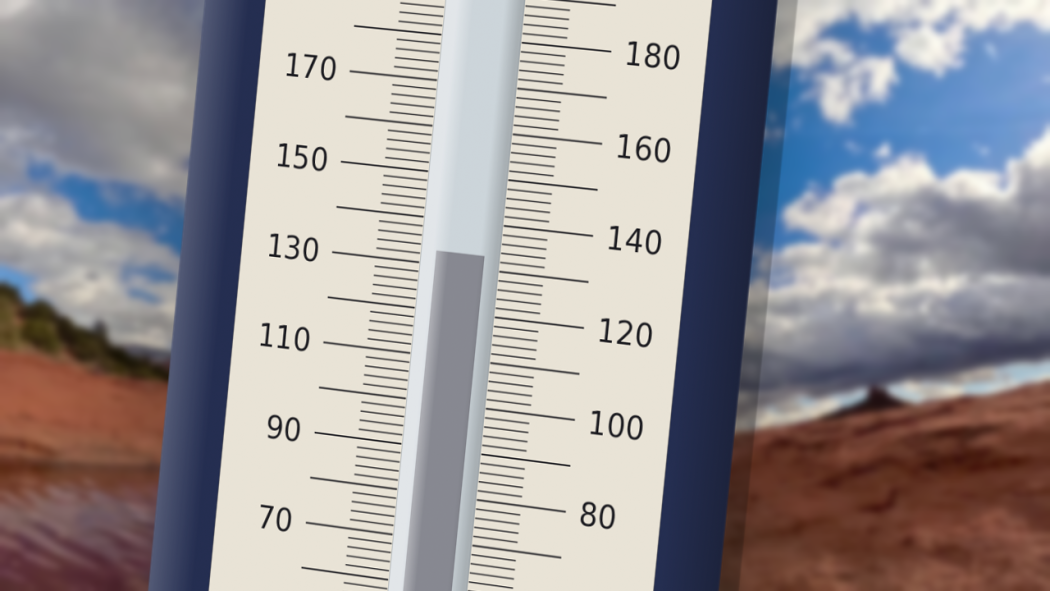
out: 133,mmHg
